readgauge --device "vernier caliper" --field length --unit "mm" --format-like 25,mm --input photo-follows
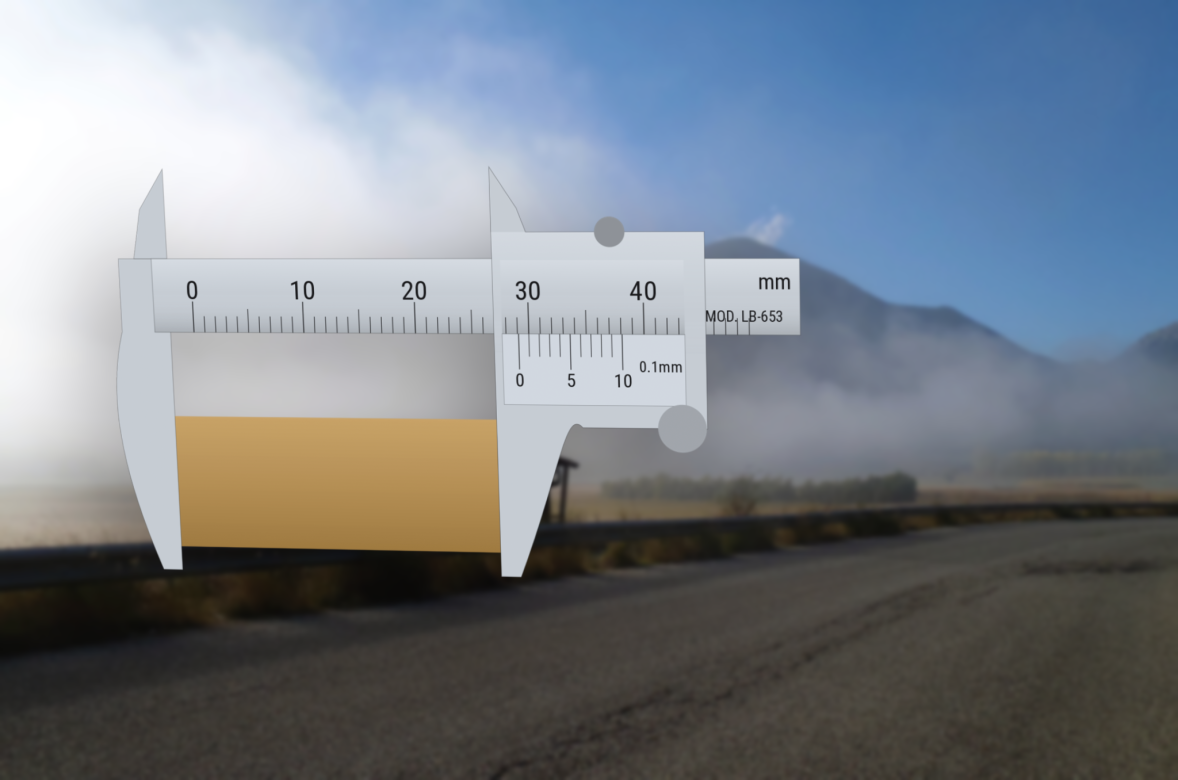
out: 29.1,mm
